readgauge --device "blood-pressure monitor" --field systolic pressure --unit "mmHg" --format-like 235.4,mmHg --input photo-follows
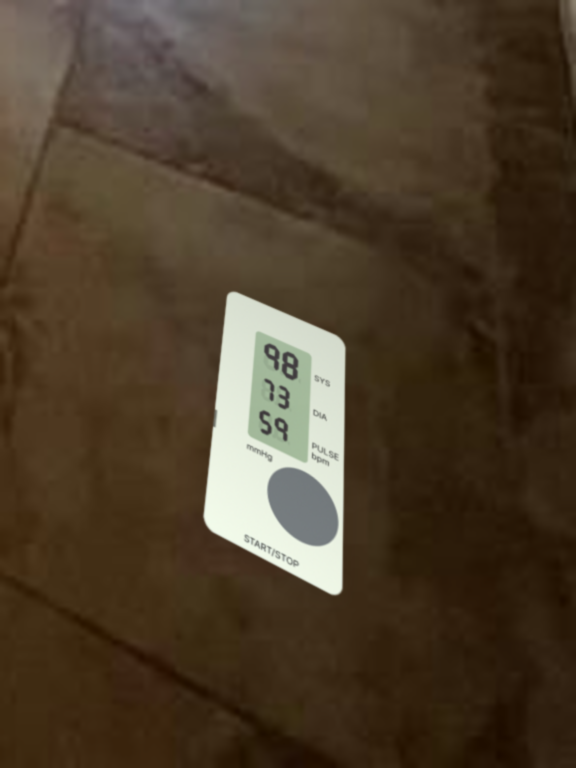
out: 98,mmHg
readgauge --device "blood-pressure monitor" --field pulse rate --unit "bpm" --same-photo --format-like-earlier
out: 59,bpm
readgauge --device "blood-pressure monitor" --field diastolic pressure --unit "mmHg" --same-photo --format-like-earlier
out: 73,mmHg
